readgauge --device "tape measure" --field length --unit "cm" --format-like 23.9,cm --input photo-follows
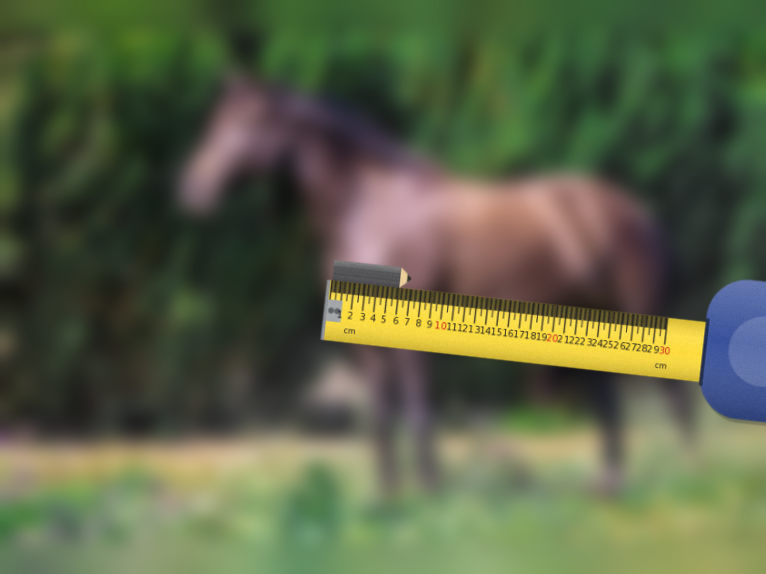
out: 7,cm
